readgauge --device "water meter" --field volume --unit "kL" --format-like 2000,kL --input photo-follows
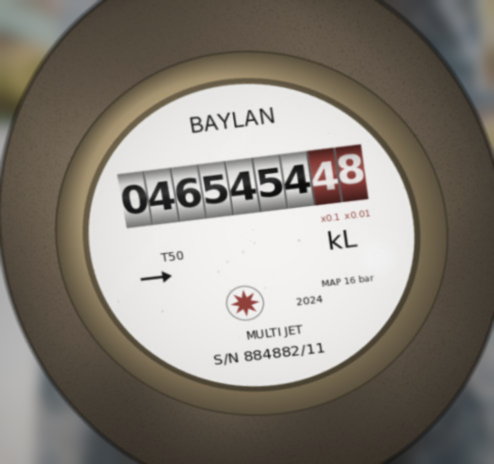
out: 465454.48,kL
